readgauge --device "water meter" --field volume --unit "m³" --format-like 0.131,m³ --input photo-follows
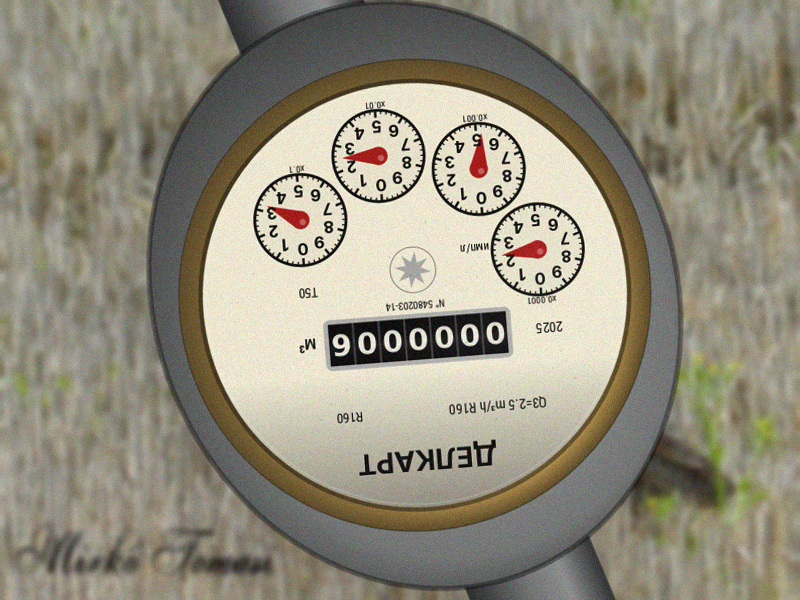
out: 6.3252,m³
